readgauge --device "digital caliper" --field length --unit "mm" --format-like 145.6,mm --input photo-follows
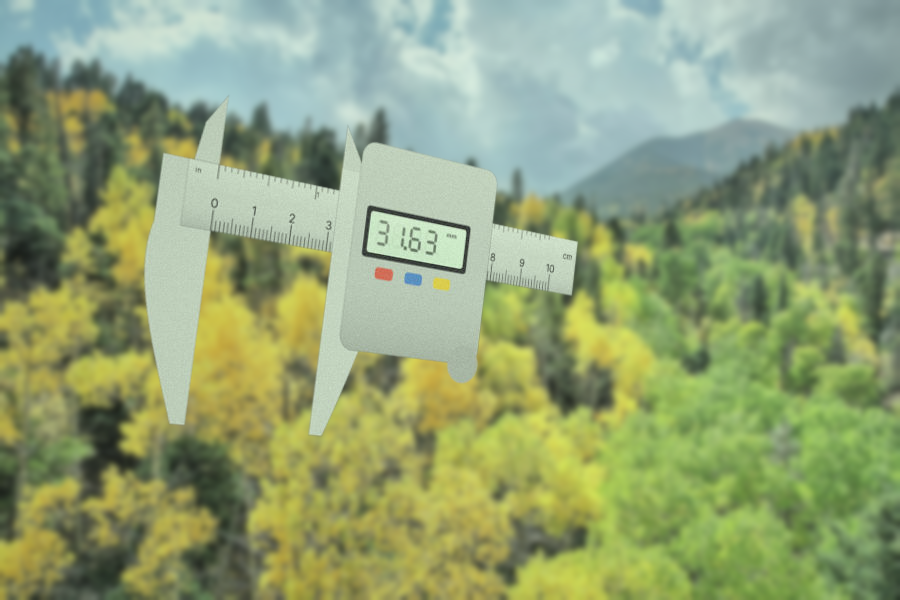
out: 31.63,mm
